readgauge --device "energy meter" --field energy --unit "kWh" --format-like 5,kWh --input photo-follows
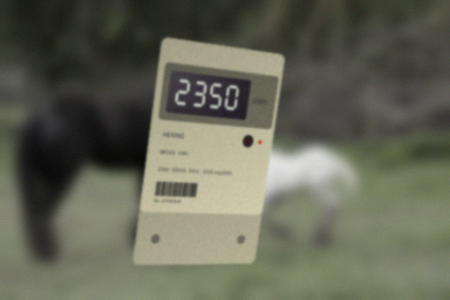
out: 2350,kWh
